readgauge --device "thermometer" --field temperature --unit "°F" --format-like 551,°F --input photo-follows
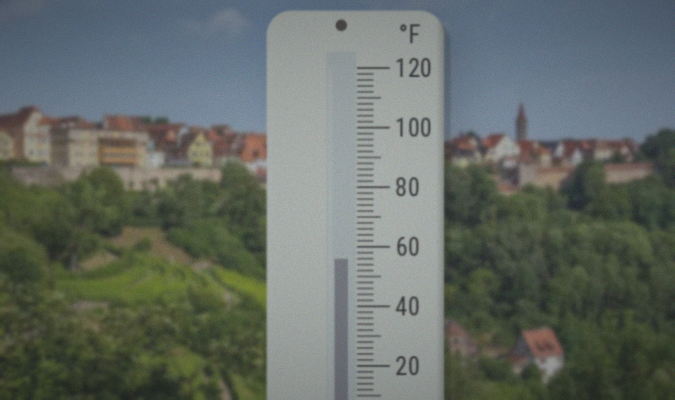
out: 56,°F
